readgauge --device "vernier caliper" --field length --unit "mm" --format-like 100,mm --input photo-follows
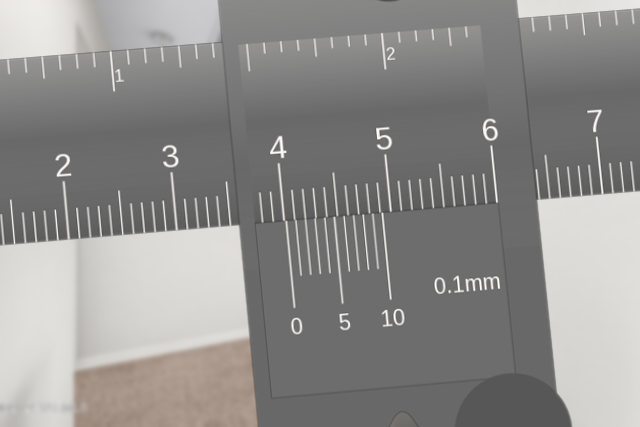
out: 40.2,mm
